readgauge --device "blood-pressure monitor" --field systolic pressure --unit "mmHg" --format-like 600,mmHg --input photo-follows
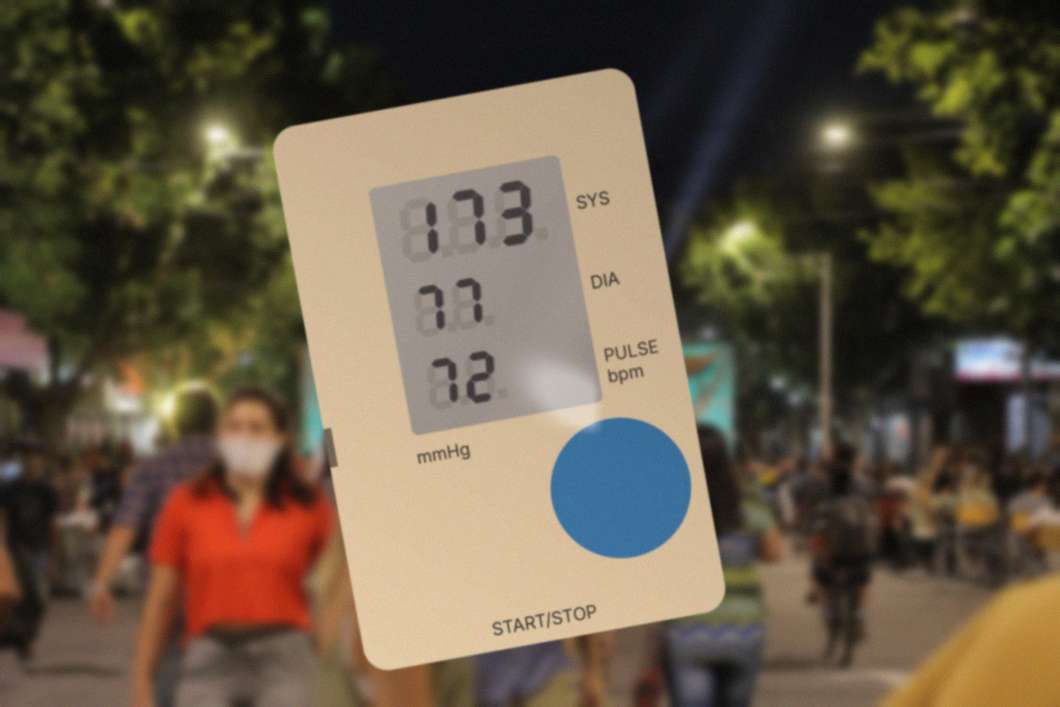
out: 173,mmHg
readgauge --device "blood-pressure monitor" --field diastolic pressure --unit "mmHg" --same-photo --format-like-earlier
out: 77,mmHg
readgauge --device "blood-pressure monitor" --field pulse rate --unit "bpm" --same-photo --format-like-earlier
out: 72,bpm
